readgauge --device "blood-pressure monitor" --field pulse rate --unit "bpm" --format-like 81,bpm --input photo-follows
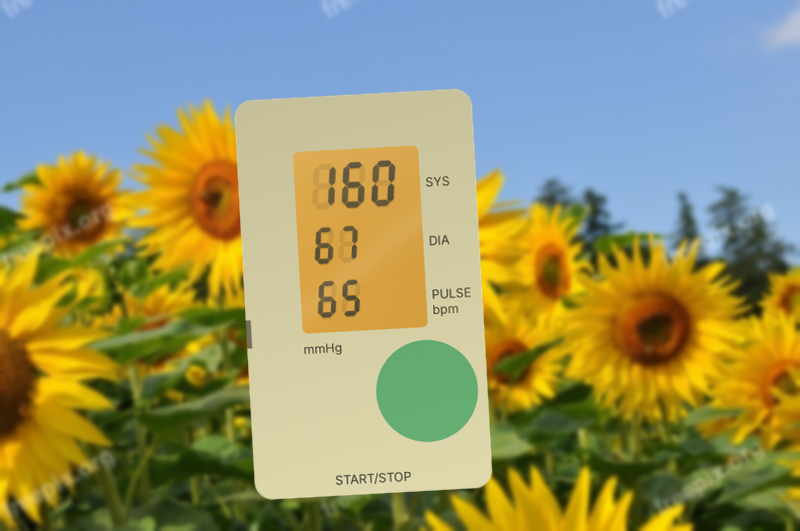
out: 65,bpm
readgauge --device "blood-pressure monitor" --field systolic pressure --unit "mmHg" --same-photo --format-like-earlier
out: 160,mmHg
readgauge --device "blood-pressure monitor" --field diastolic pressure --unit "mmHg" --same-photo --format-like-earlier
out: 67,mmHg
